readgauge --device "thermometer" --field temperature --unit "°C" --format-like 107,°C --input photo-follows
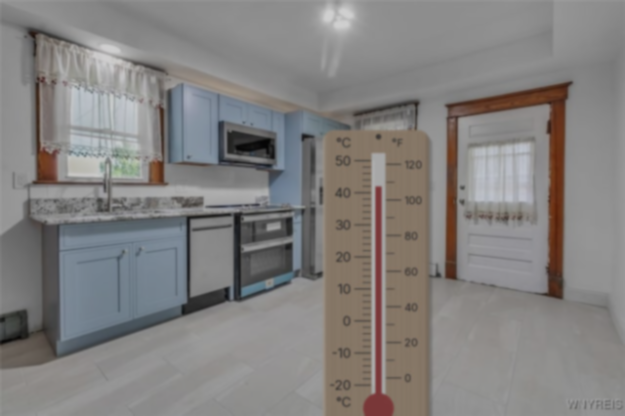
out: 42,°C
